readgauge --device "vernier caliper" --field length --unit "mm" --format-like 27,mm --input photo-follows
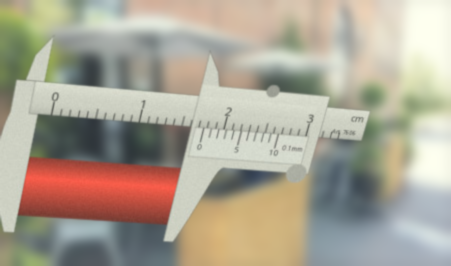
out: 17.6,mm
